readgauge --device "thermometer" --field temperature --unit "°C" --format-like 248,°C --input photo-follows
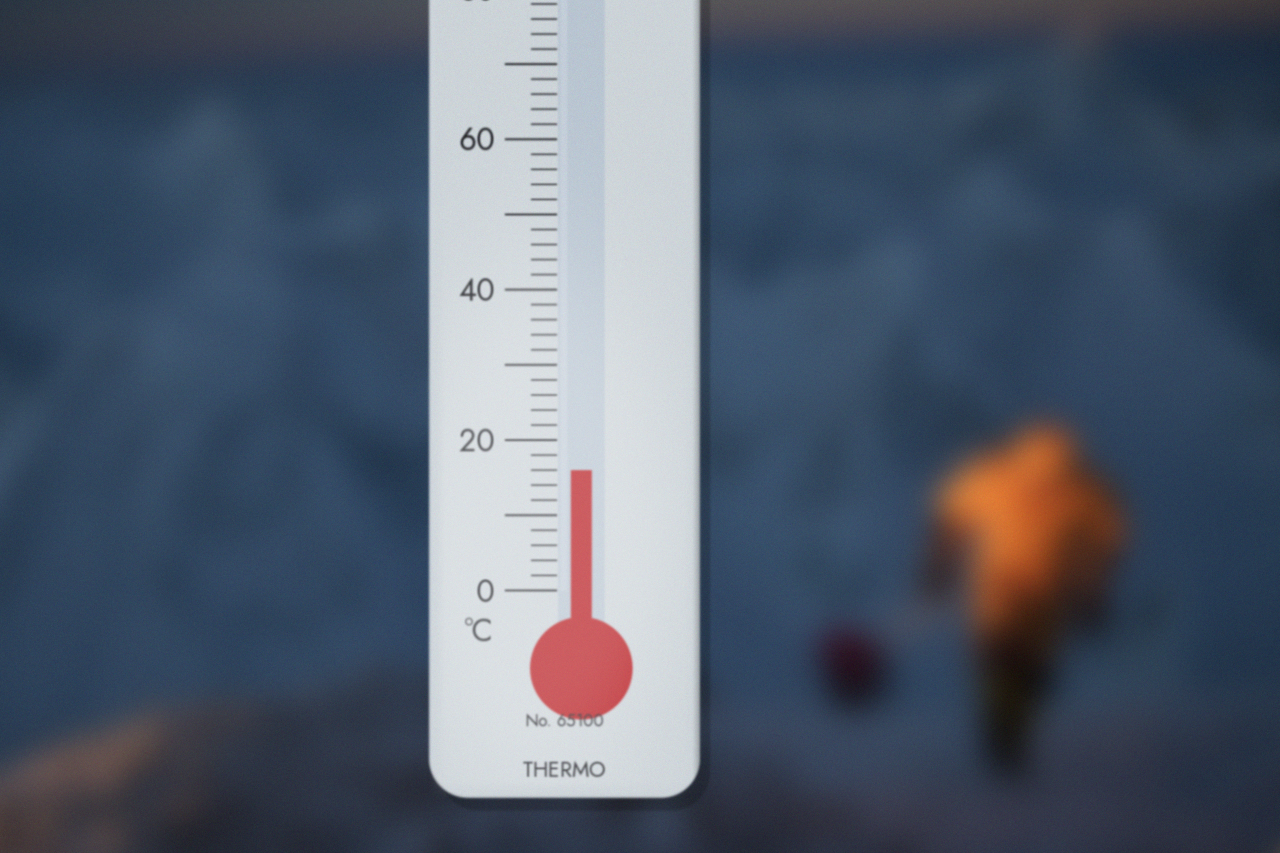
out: 16,°C
